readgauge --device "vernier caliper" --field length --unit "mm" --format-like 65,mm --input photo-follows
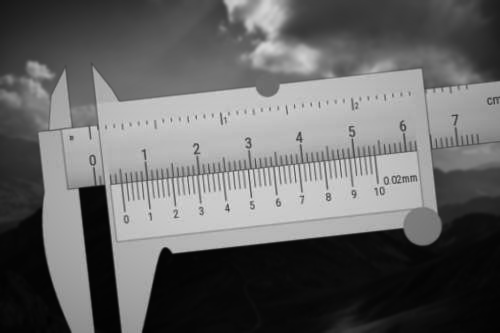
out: 5.0,mm
